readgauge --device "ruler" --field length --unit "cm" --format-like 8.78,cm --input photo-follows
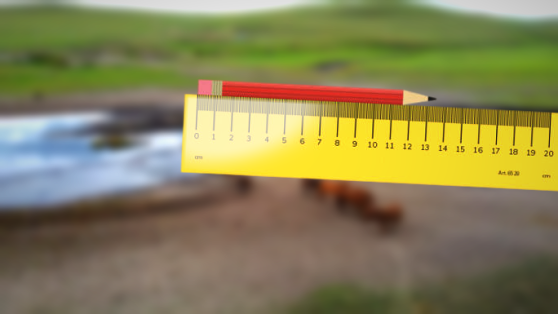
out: 13.5,cm
